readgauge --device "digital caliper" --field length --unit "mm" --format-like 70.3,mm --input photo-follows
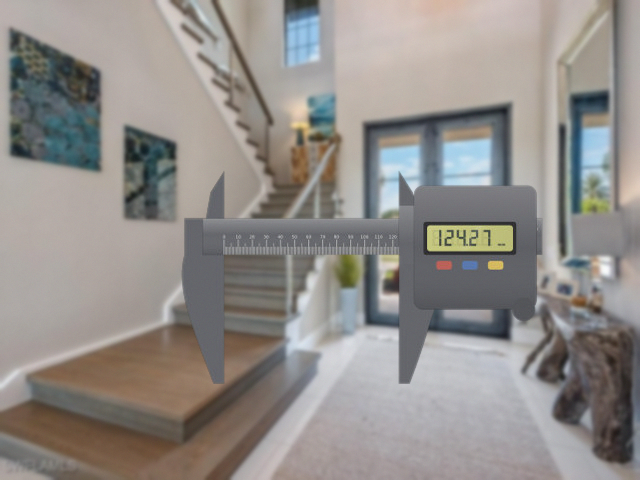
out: 124.27,mm
